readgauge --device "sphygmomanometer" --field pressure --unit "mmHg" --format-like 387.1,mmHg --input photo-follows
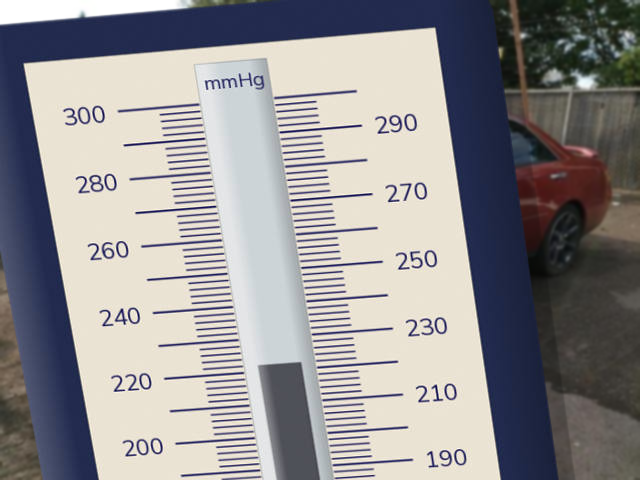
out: 222,mmHg
